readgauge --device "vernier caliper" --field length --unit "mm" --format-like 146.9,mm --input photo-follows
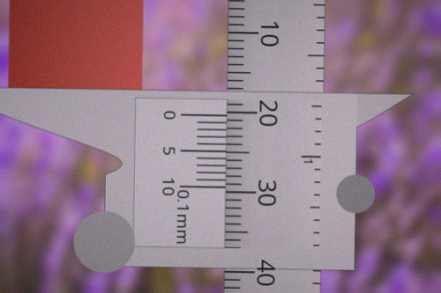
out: 20.4,mm
